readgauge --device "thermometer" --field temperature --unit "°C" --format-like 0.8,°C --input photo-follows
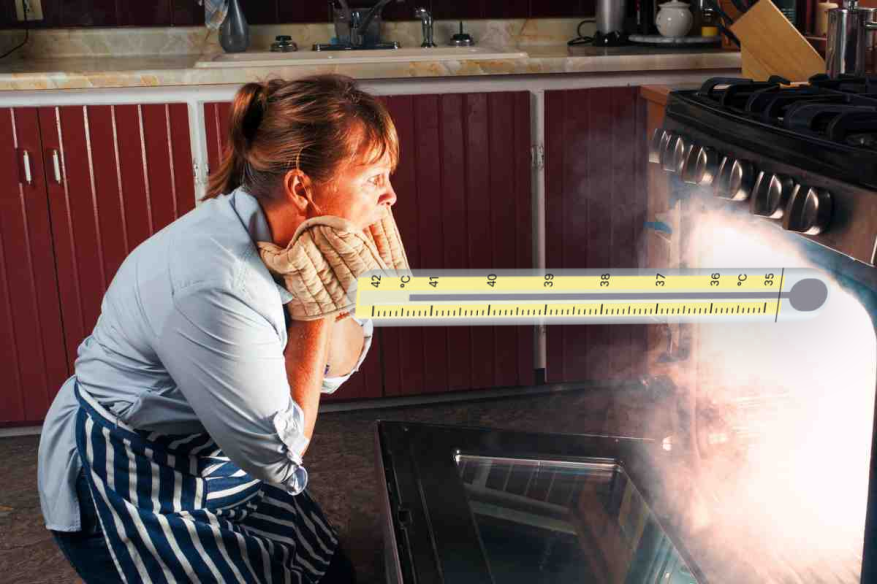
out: 41.4,°C
